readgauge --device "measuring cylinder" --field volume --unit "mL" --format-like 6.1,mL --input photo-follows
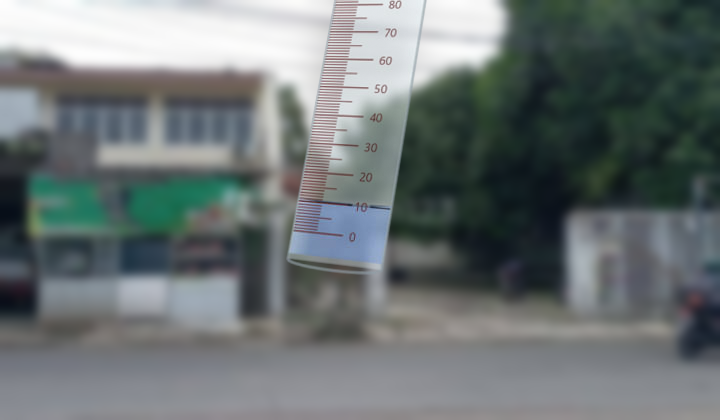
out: 10,mL
